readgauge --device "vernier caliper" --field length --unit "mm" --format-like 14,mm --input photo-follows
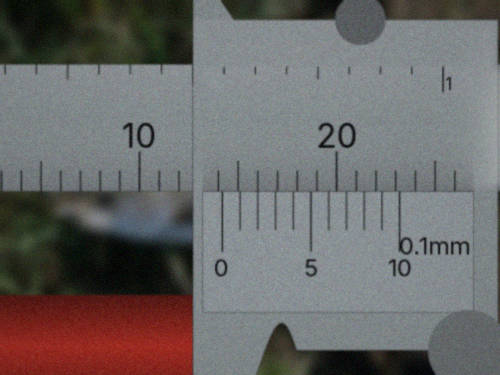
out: 14.2,mm
